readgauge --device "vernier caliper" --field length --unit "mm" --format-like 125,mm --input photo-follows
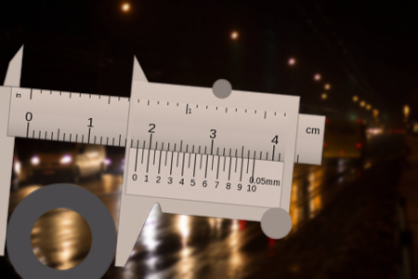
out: 18.0,mm
